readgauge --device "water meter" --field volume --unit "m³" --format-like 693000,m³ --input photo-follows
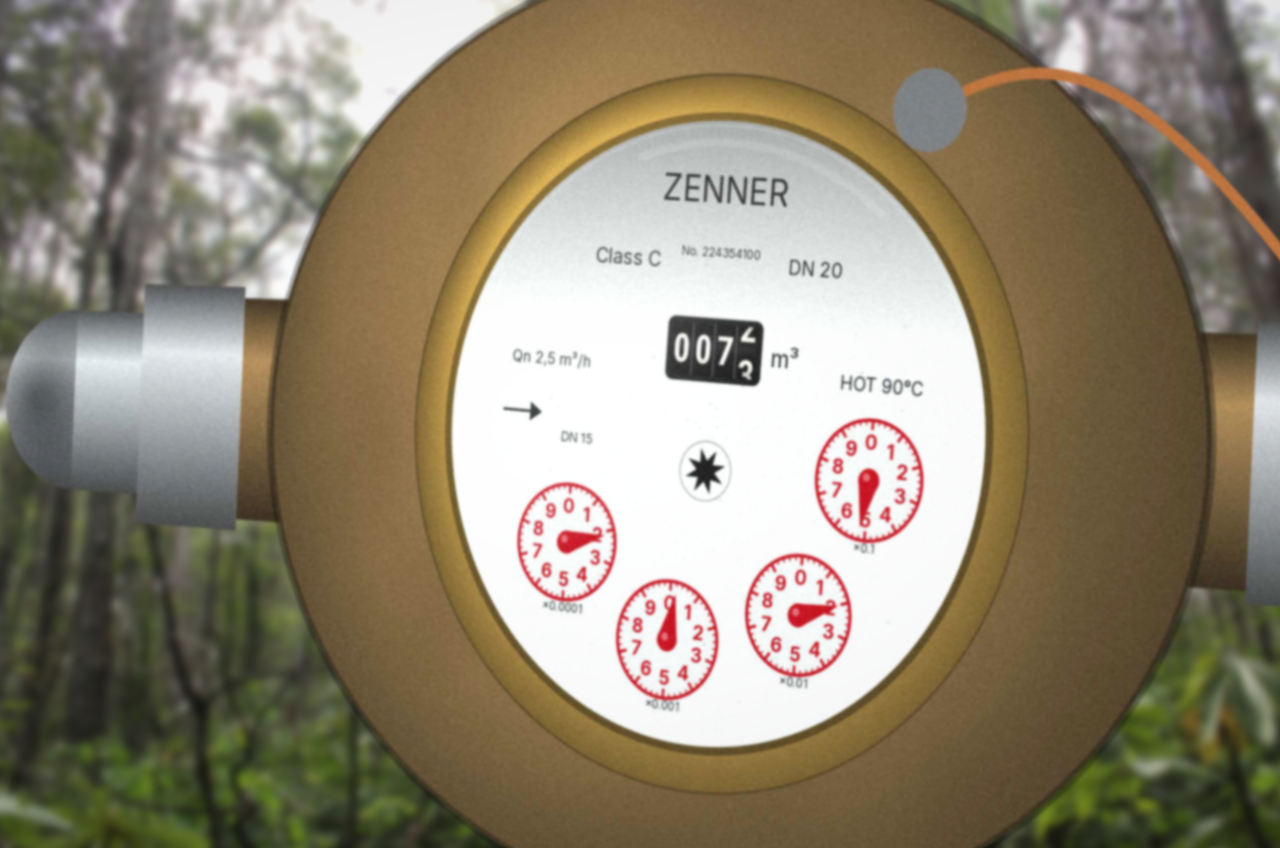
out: 72.5202,m³
